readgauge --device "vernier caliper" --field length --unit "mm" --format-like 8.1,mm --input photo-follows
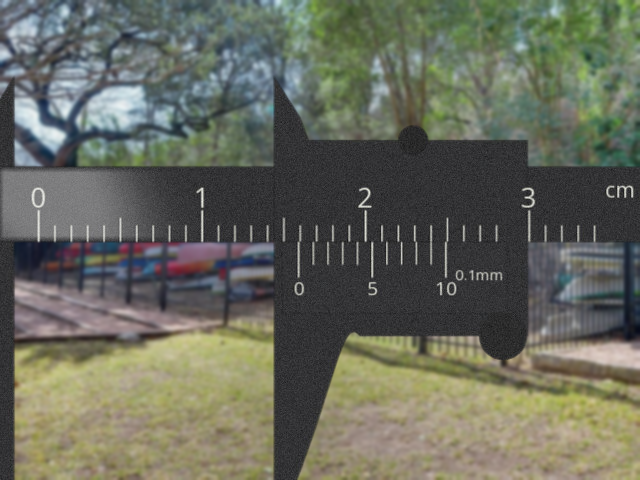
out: 15.9,mm
